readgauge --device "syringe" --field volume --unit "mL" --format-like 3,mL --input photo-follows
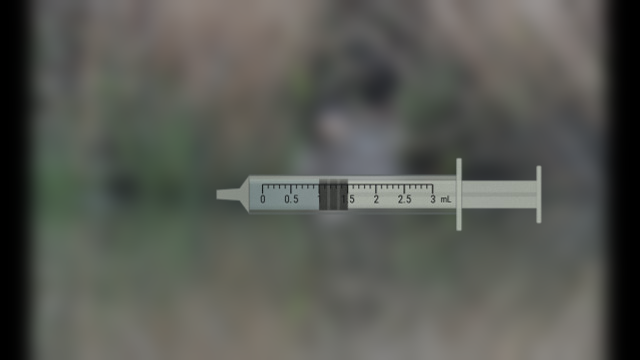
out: 1,mL
